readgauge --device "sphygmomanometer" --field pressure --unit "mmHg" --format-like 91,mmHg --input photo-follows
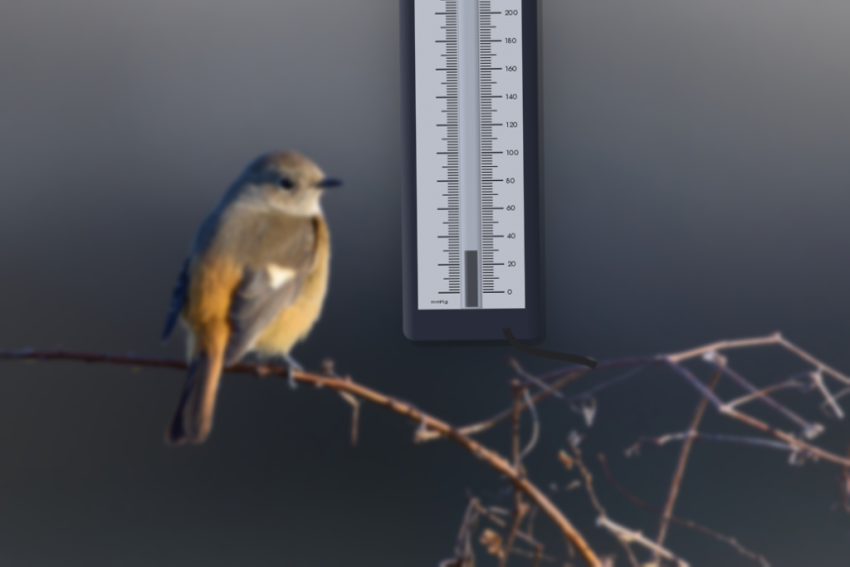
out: 30,mmHg
